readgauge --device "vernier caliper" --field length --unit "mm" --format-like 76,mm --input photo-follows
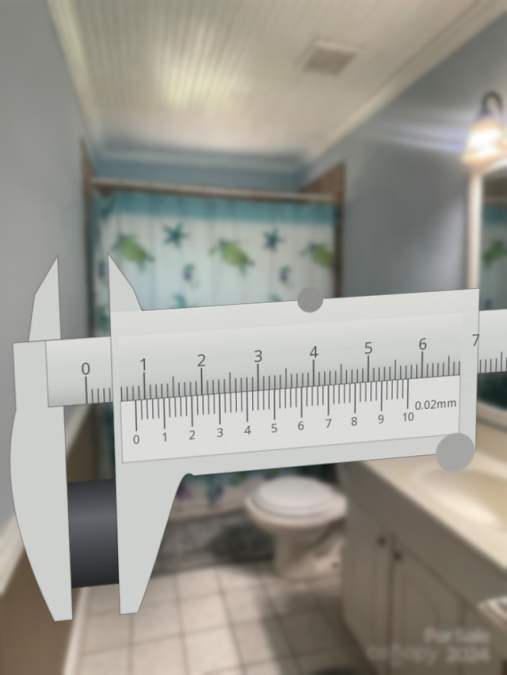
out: 8.4,mm
